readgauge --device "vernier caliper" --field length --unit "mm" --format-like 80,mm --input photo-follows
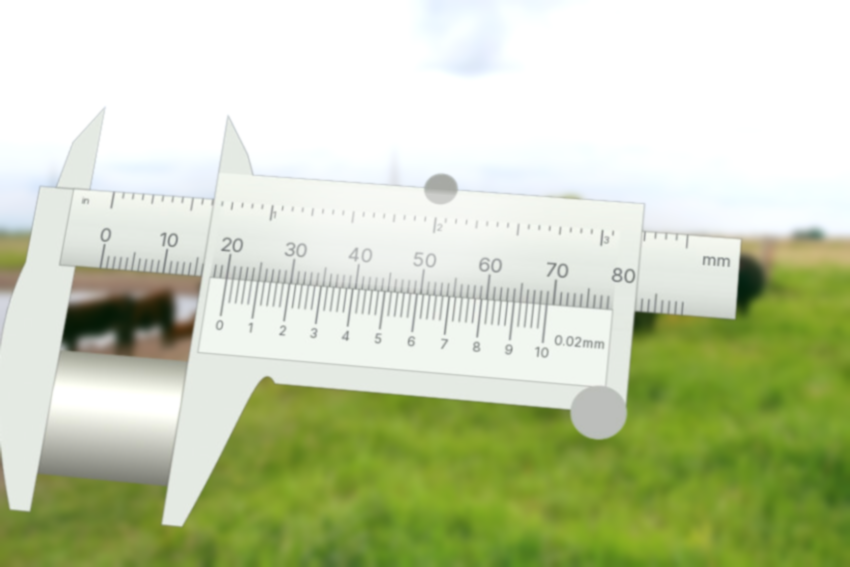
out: 20.0,mm
